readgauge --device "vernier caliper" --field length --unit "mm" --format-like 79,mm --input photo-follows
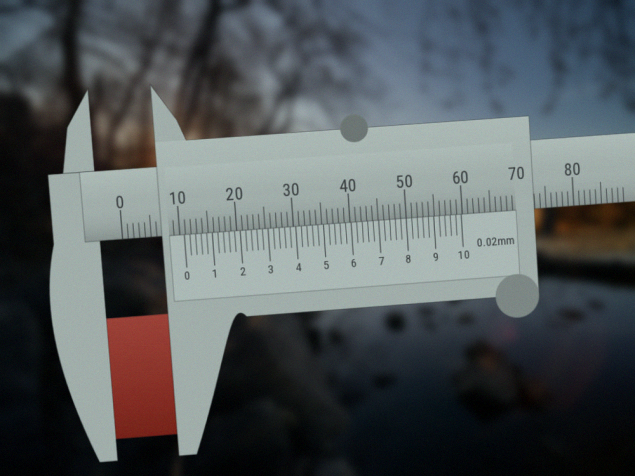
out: 10.8,mm
